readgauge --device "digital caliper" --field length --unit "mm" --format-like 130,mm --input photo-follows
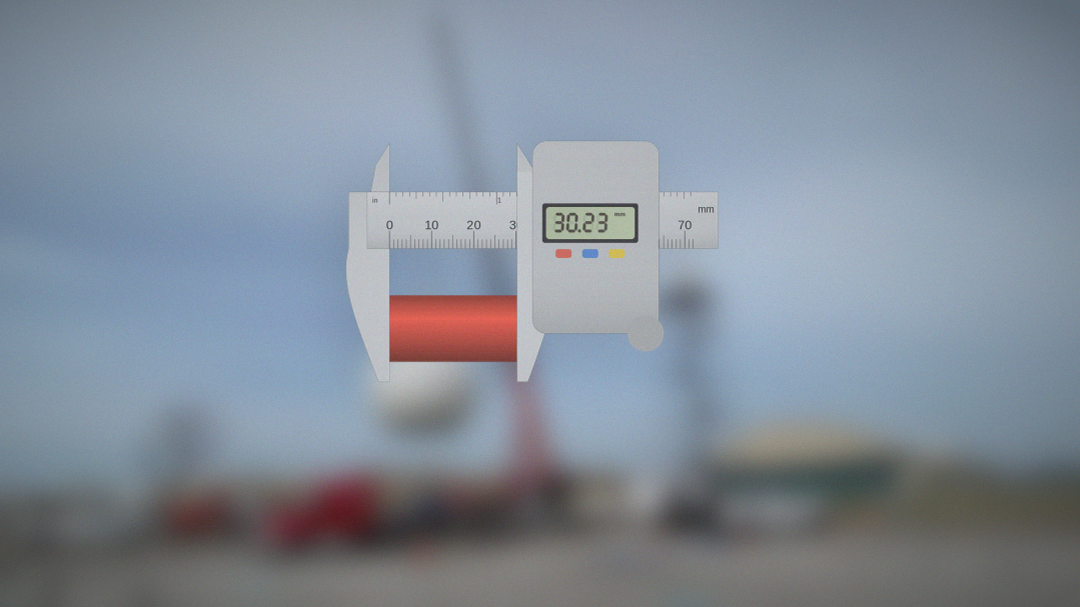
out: 30.23,mm
